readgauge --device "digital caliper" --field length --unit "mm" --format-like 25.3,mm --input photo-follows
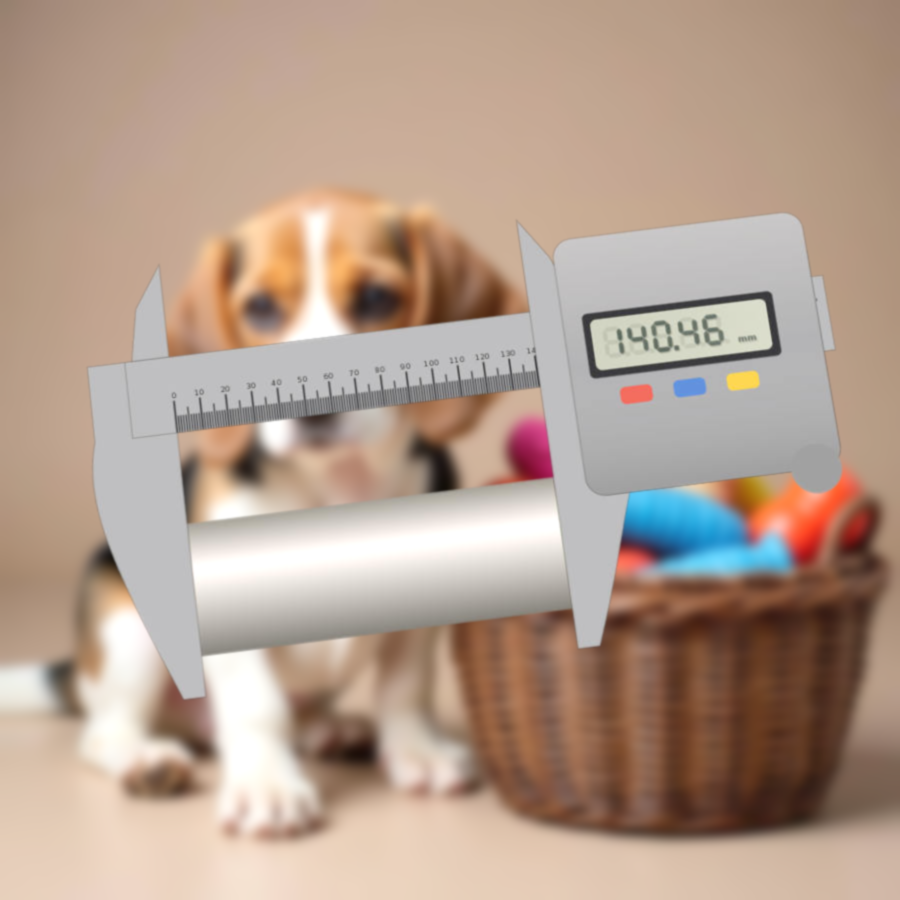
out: 140.46,mm
